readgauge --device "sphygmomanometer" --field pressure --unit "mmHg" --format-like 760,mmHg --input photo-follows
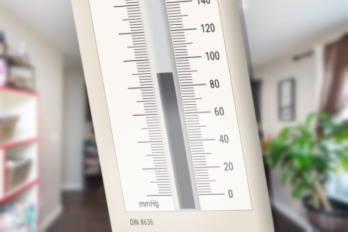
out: 90,mmHg
